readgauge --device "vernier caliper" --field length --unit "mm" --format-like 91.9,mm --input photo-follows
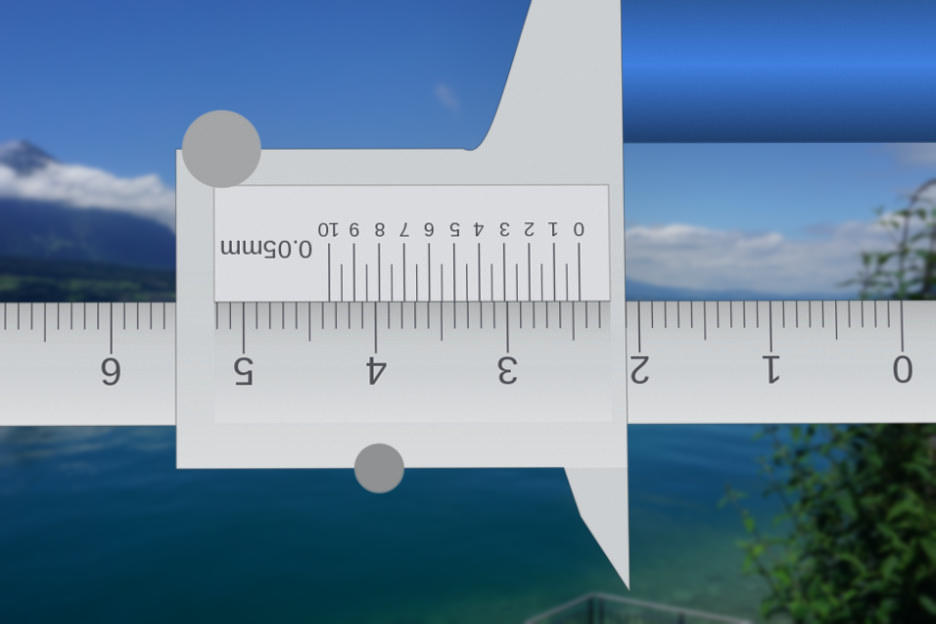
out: 24.5,mm
